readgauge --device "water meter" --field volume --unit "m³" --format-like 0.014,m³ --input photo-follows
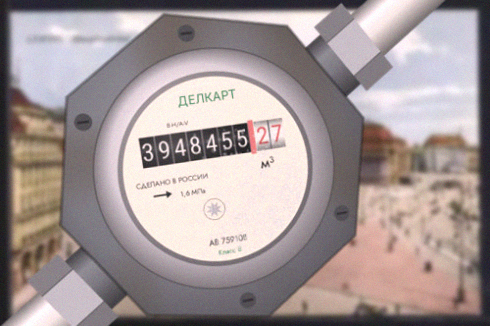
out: 3948455.27,m³
